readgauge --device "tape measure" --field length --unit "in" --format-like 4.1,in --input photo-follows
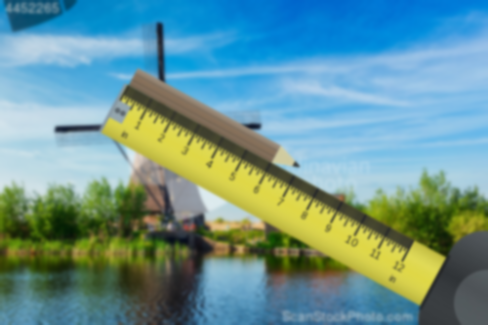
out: 7,in
